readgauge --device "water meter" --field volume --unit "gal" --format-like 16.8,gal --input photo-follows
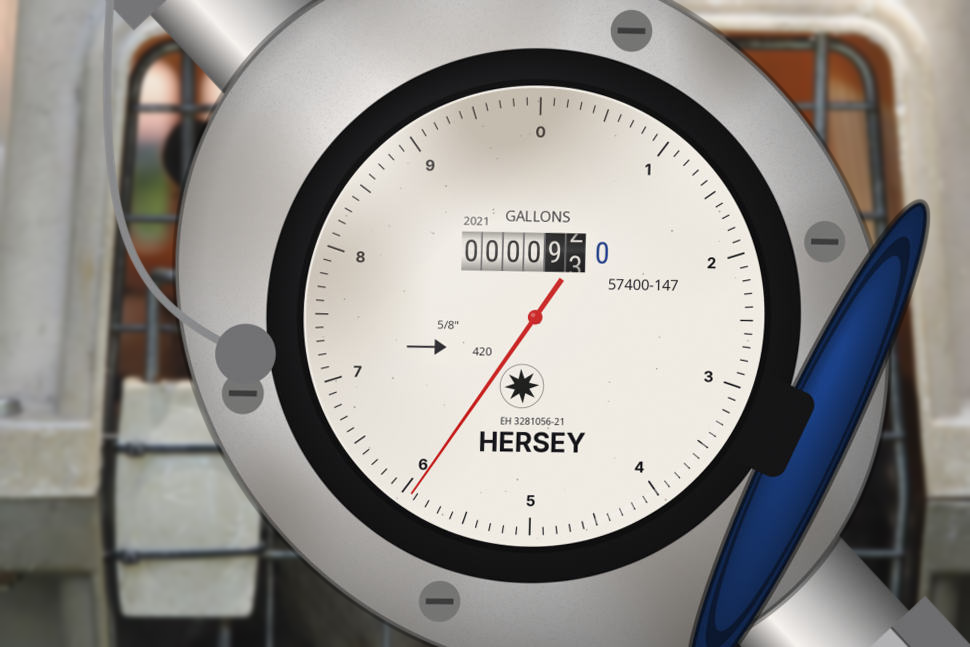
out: 925.9,gal
